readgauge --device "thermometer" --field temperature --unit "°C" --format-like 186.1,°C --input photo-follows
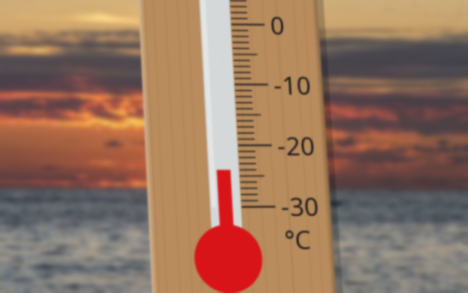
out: -24,°C
